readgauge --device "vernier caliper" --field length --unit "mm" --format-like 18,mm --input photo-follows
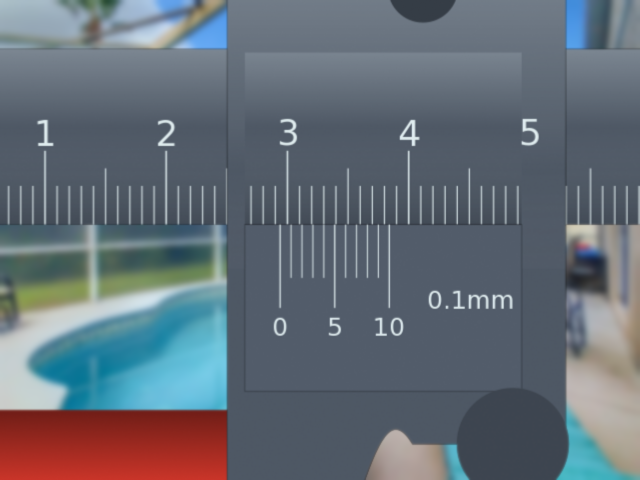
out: 29.4,mm
